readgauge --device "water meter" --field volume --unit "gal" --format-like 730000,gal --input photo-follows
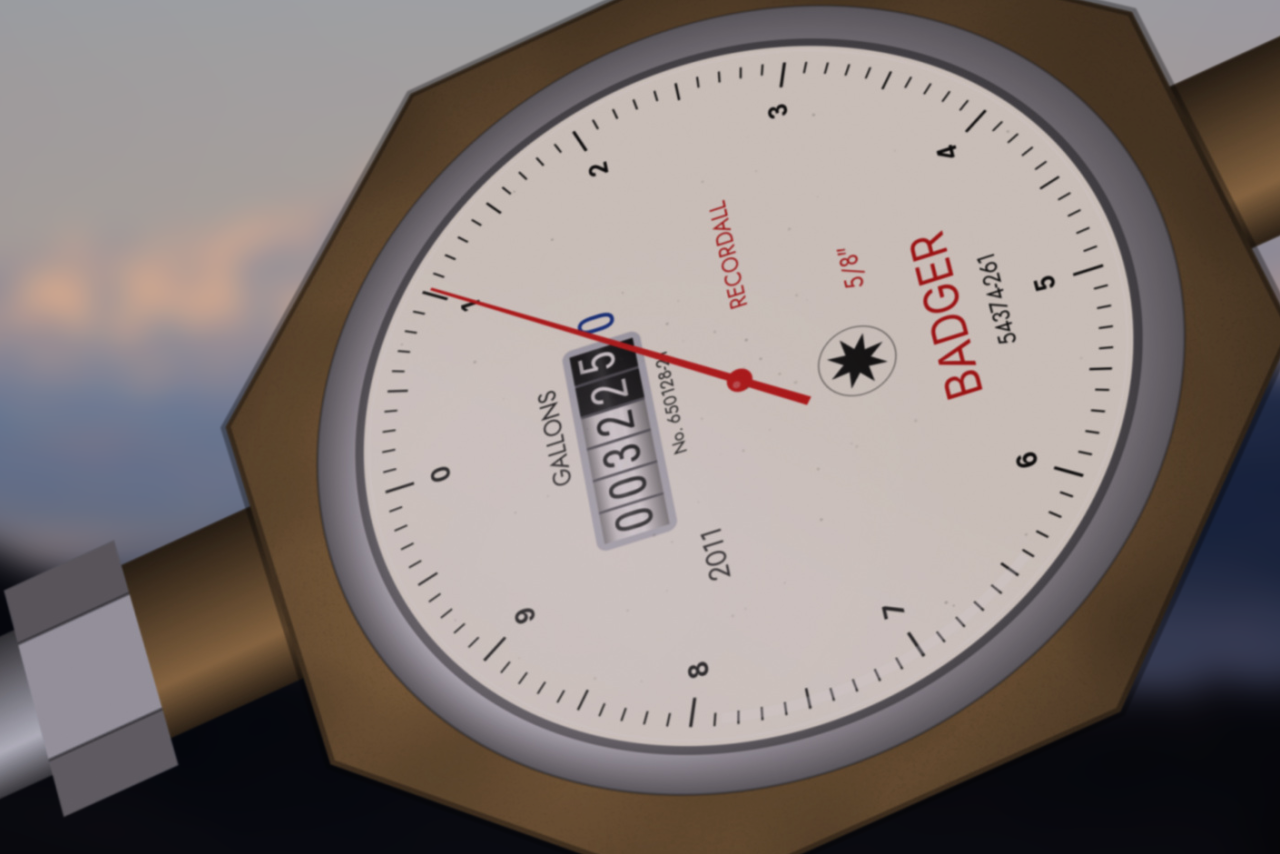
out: 32251.0,gal
